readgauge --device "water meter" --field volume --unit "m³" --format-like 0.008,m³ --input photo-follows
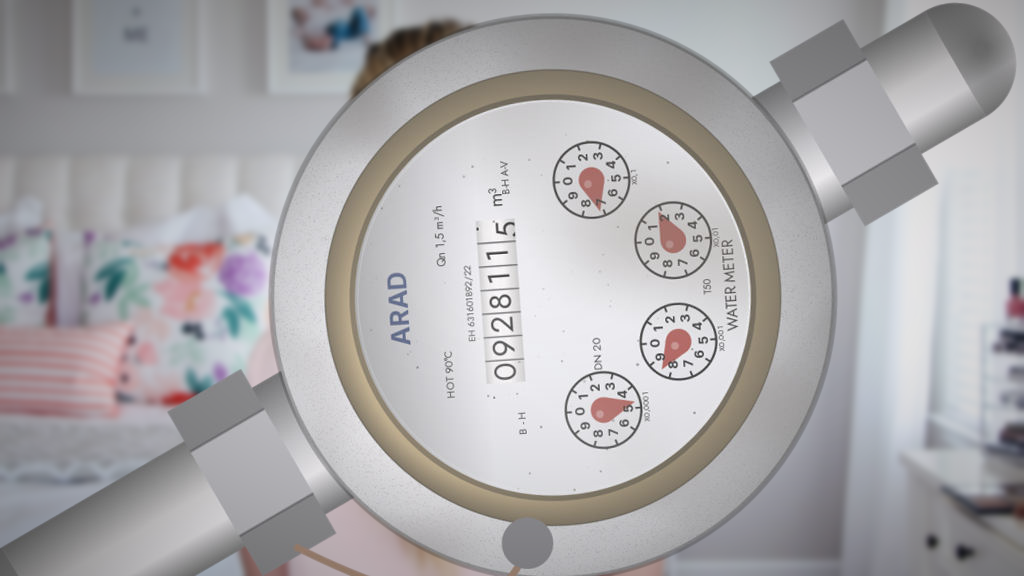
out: 928114.7184,m³
